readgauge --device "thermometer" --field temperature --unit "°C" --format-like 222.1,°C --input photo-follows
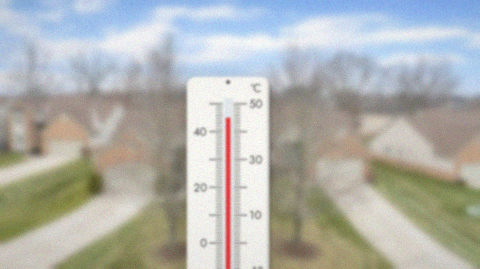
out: 45,°C
